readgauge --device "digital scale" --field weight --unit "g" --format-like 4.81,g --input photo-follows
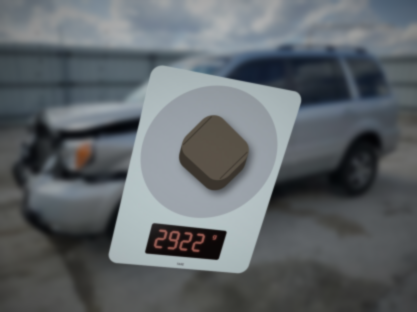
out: 2922,g
